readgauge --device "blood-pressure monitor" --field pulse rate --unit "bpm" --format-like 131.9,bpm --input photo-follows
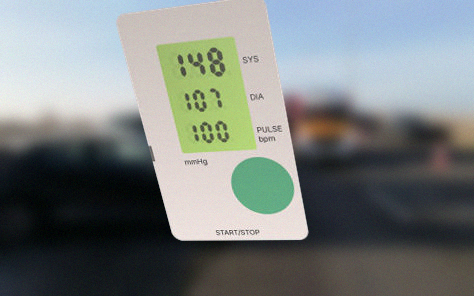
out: 100,bpm
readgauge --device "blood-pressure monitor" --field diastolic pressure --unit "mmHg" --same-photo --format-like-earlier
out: 107,mmHg
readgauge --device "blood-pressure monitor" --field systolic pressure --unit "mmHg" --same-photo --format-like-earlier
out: 148,mmHg
